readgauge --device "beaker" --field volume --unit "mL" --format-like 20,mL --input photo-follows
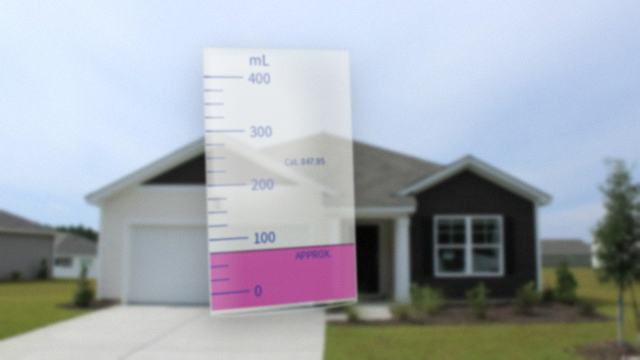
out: 75,mL
